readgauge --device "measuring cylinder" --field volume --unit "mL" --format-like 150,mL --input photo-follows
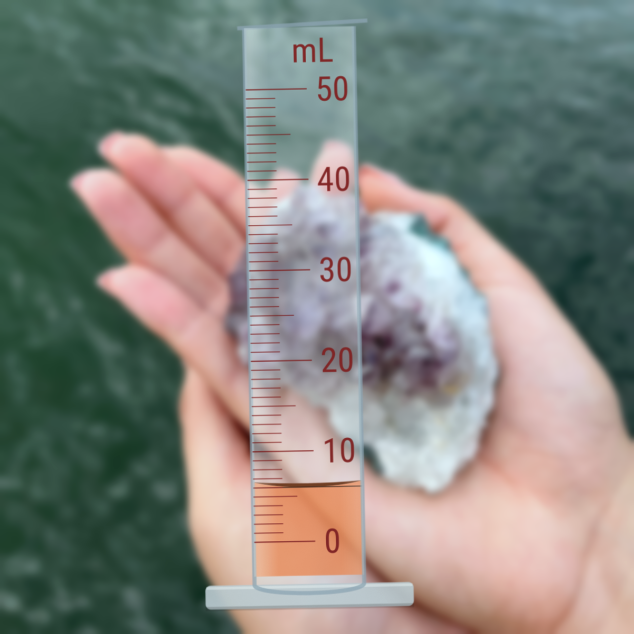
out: 6,mL
